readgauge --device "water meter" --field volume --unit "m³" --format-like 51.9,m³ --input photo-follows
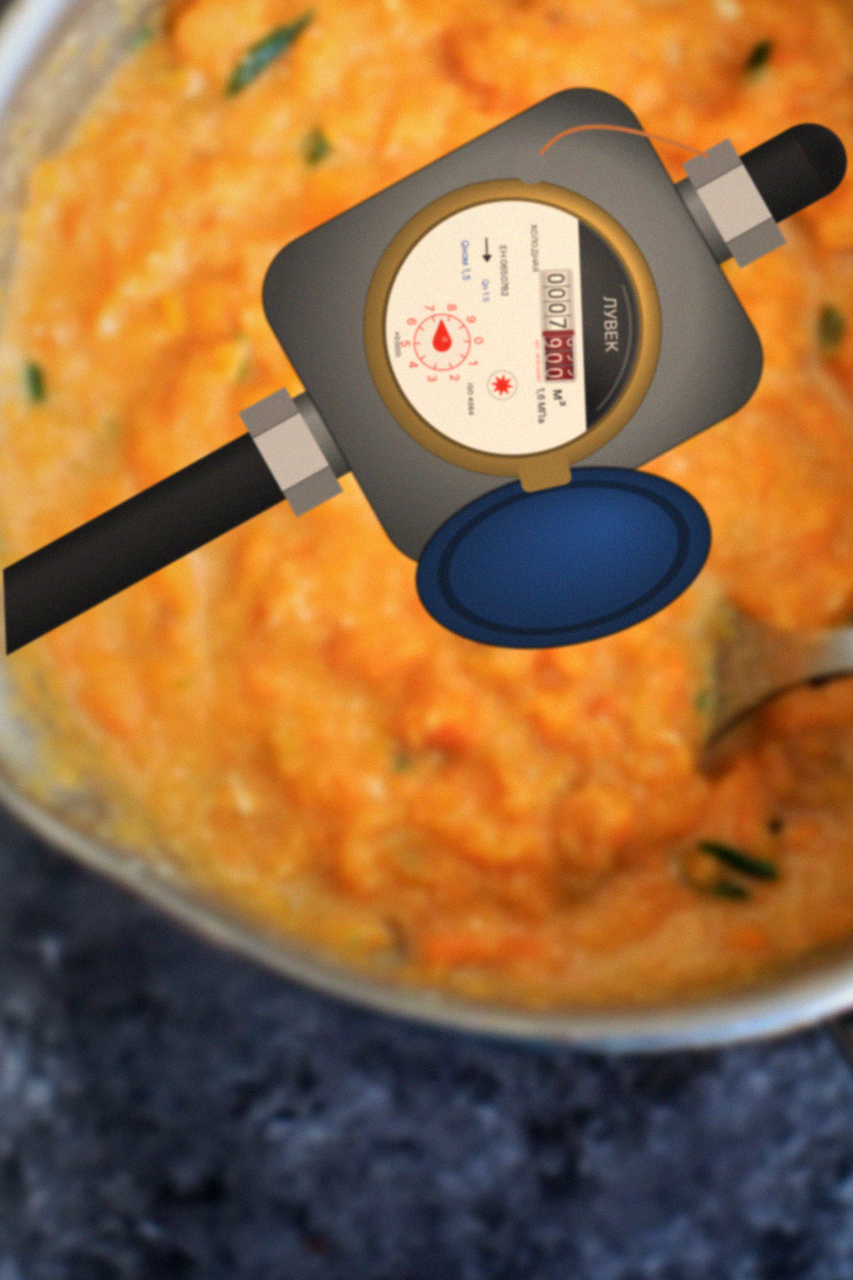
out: 7.8997,m³
